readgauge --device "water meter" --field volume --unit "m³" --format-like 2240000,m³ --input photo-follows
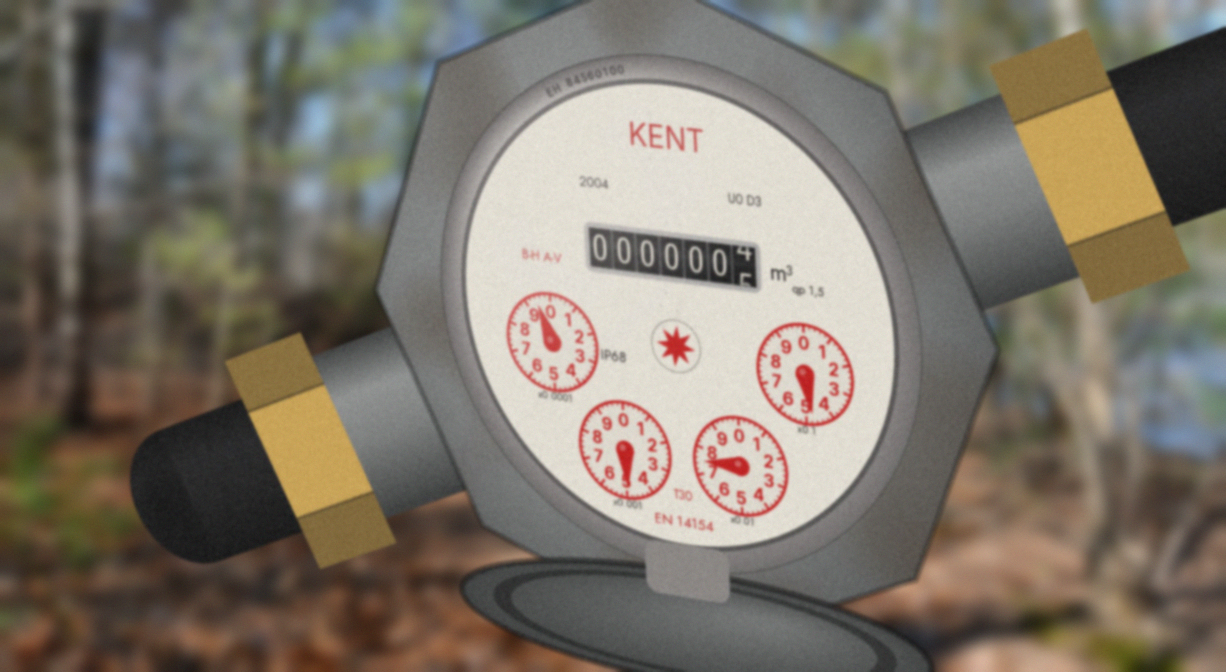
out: 4.4749,m³
